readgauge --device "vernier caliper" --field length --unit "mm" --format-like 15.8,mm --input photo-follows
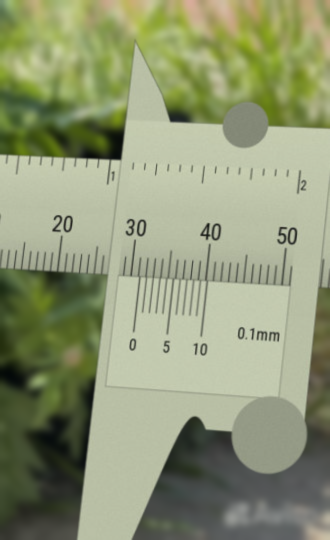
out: 31.2,mm
